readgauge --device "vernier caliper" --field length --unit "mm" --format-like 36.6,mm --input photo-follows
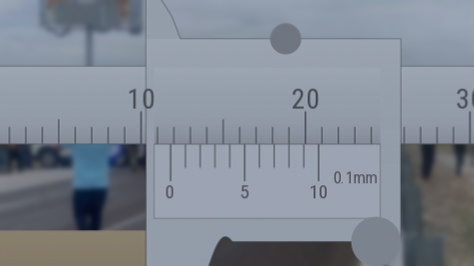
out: 11.8,mm
